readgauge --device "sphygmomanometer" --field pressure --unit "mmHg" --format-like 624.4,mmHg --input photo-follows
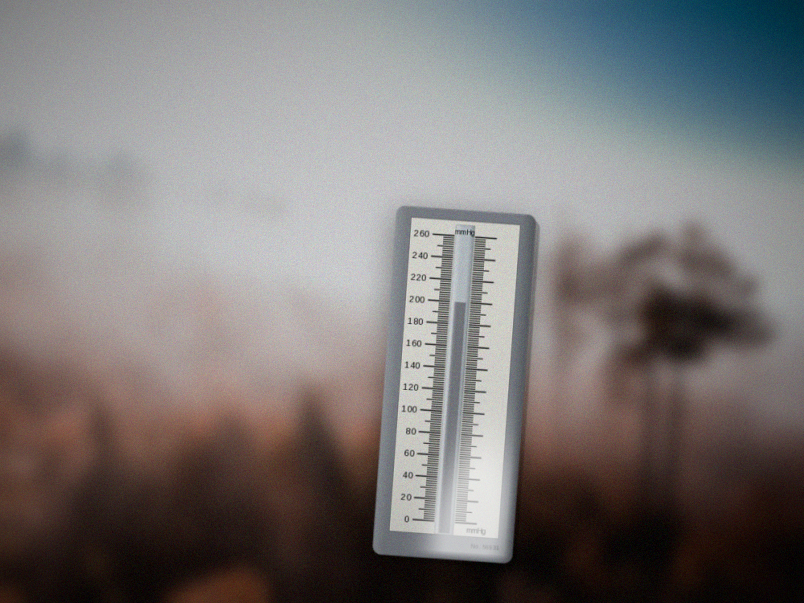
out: 200,mmHg
